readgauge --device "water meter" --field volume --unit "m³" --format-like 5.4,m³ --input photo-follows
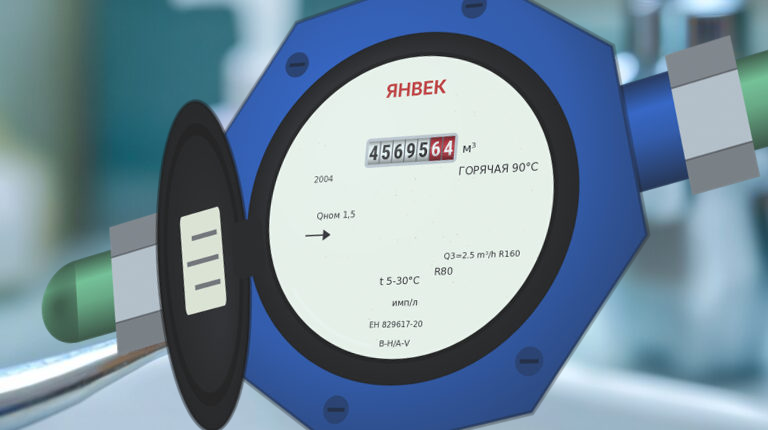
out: 45695.64,m³
